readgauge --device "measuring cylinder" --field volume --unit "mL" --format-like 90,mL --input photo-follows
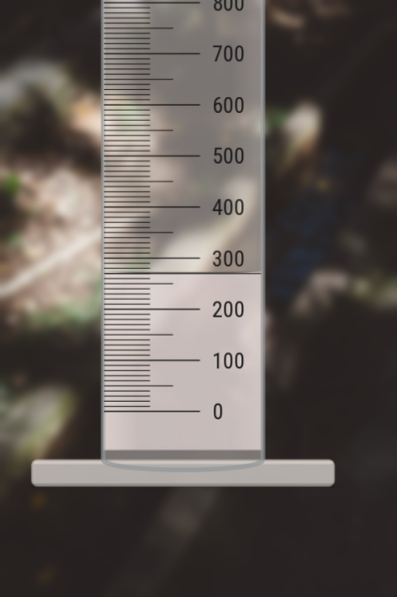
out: 270,mL
